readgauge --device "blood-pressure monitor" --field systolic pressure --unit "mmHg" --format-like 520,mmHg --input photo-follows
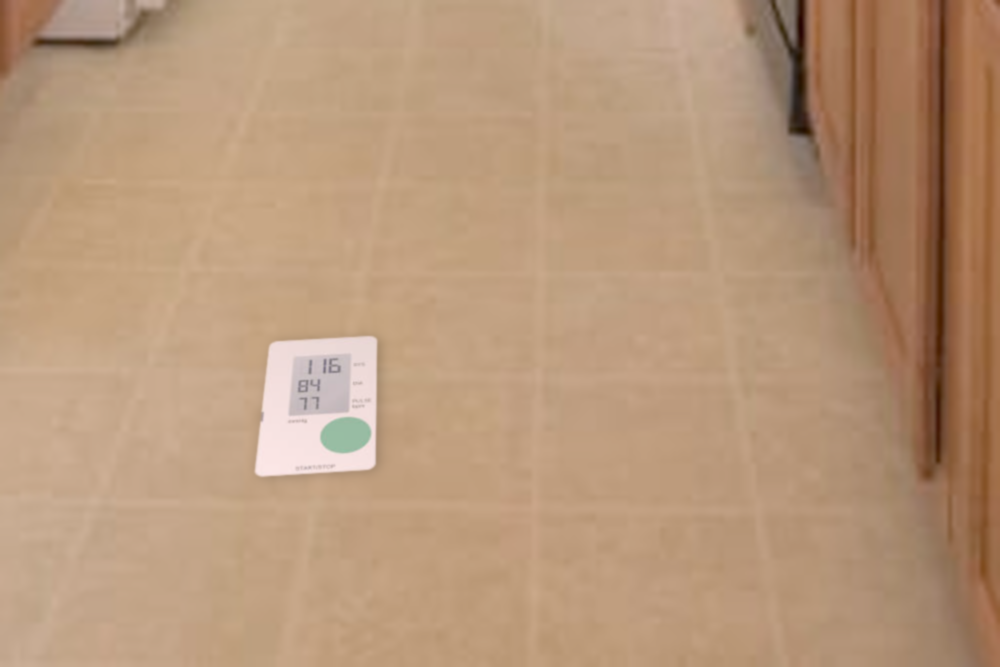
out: 116,mmHg
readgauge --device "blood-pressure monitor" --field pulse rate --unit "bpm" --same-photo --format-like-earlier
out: 77,bpm
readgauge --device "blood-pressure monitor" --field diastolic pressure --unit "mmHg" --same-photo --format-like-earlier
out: 84,mmHg
